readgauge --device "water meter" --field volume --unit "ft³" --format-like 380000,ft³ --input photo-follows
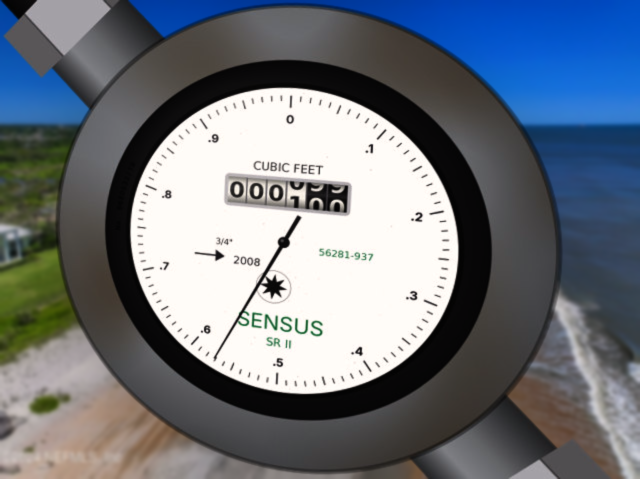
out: 99.57,ft³
